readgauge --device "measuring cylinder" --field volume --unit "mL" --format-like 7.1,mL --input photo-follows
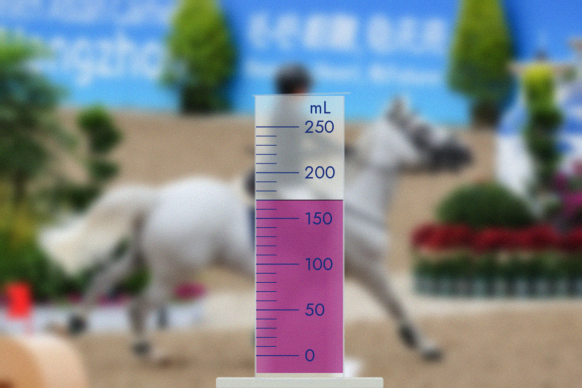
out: 170,mL
